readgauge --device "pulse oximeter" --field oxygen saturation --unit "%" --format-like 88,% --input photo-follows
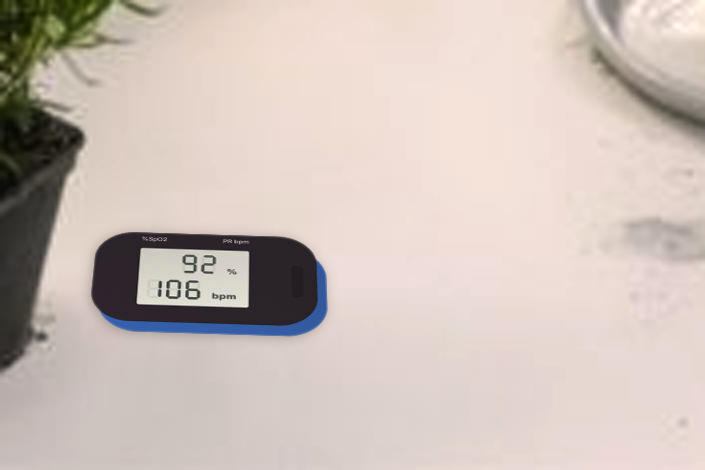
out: 92,%
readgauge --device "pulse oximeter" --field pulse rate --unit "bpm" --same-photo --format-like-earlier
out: 106,bpm
